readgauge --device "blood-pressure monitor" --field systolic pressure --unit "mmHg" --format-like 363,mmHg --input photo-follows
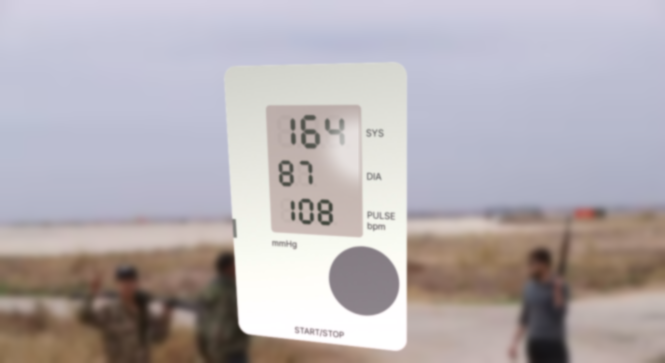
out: 164,mmHg
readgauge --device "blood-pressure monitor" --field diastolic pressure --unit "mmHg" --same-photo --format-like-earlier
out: 87,mmHg
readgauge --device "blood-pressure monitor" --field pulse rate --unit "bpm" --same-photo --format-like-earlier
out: 108,bpm
